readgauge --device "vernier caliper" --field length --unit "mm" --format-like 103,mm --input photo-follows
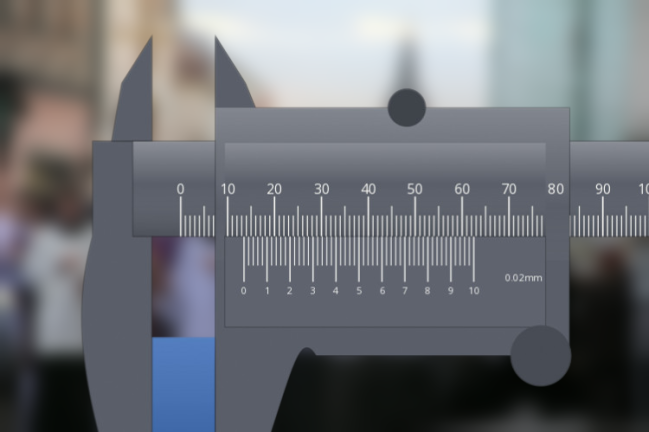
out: 13.5,mm
